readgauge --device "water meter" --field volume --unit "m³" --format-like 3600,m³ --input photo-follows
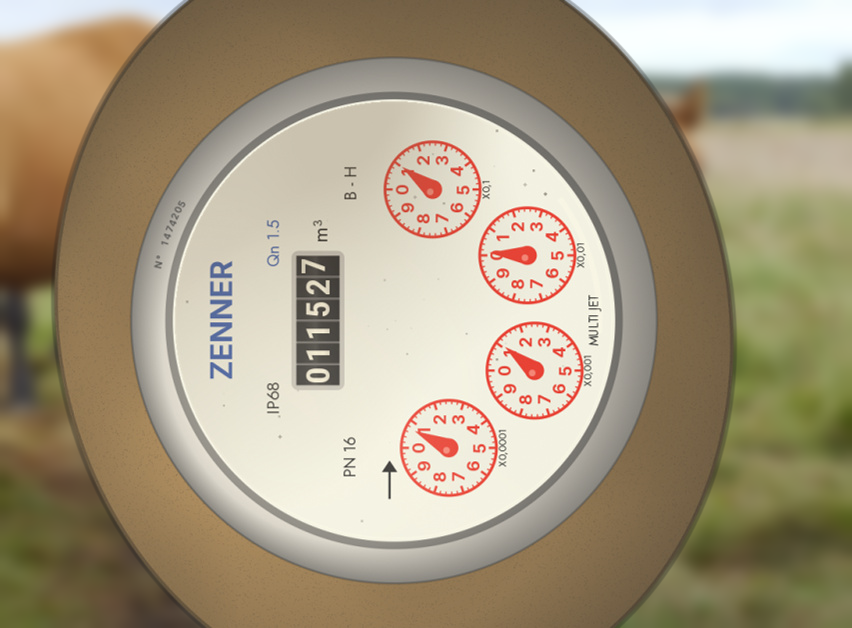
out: 11527.1010,m³
